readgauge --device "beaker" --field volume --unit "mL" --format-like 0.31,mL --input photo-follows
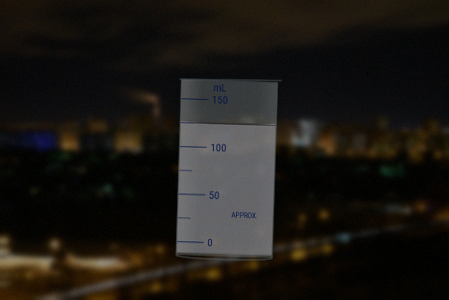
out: 125,mL
